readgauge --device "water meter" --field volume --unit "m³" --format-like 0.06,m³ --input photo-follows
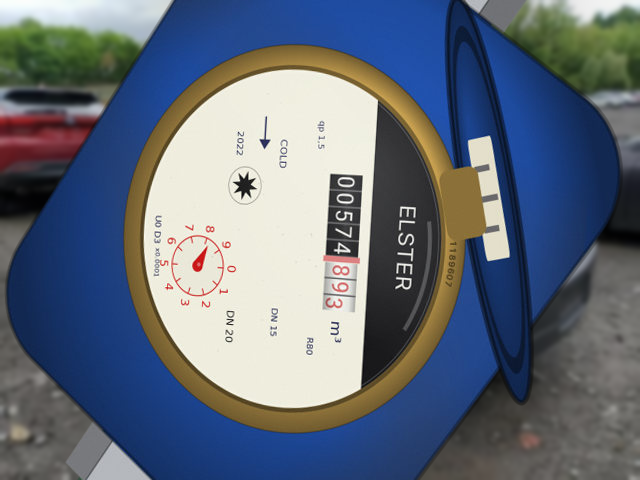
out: 574.8928,m³
